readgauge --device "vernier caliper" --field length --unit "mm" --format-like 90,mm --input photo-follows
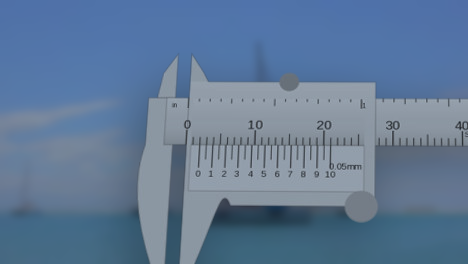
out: 2.0,mm
